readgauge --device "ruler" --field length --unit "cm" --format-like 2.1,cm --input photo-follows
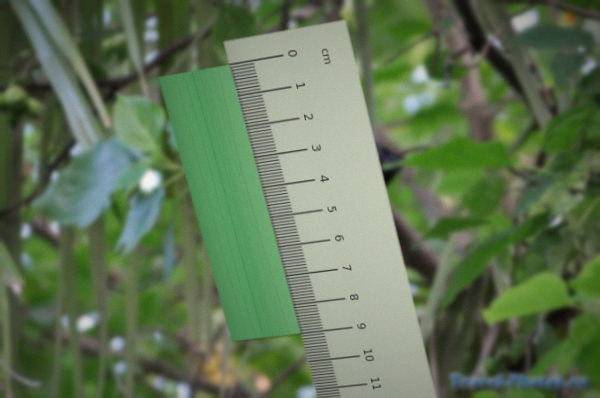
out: 9,cm
